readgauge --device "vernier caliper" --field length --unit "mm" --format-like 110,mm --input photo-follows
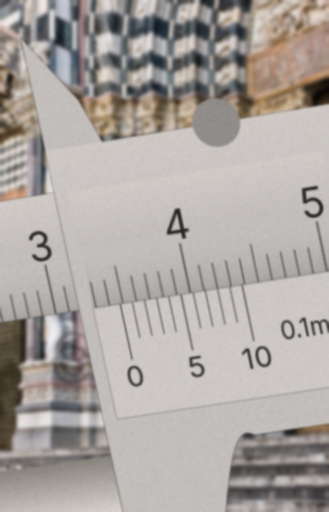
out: 34.8,mm
